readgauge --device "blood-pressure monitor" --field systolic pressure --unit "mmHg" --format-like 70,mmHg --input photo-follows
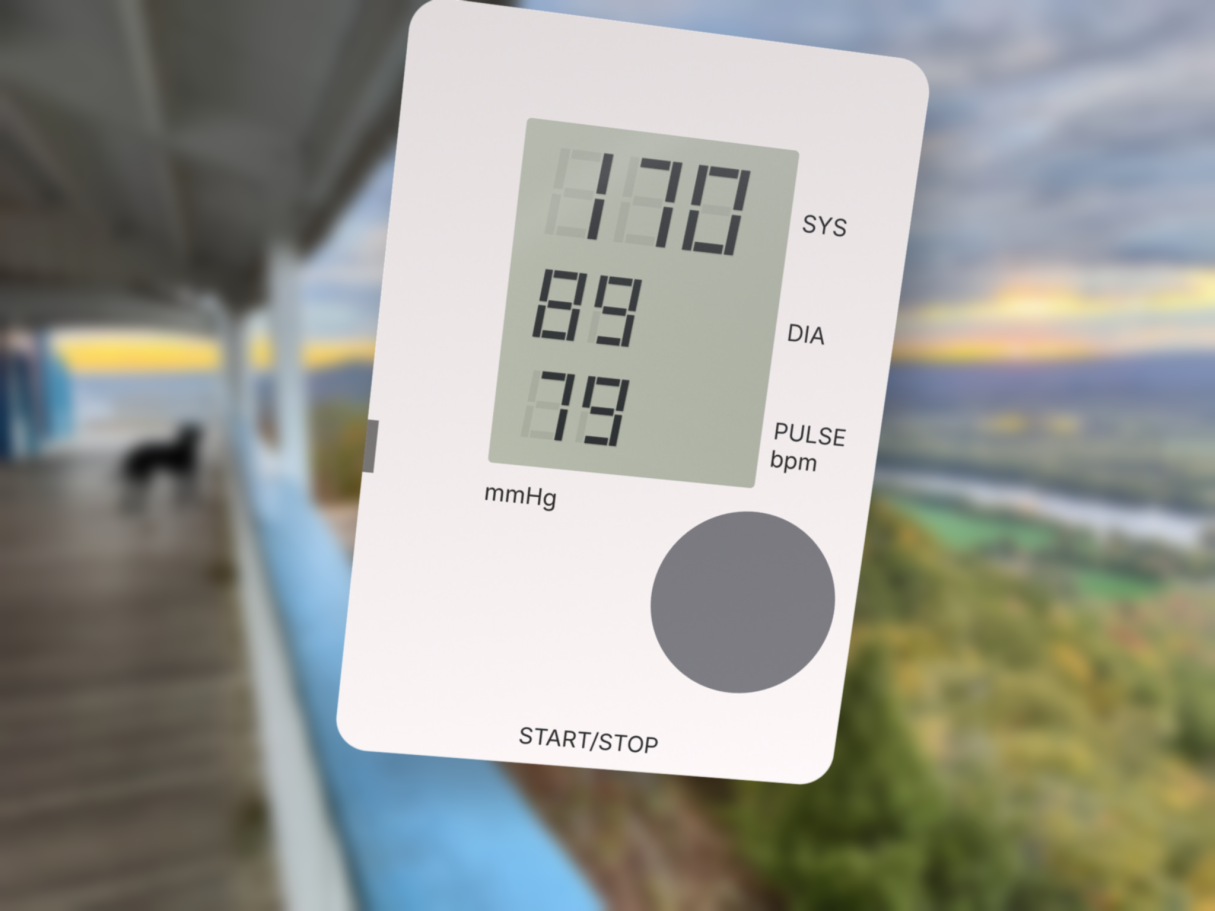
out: 170,mmHg
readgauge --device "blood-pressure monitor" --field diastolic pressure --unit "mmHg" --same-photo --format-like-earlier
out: 89,mmHg
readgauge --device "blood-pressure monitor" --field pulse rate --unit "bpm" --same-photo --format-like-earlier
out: 79,bpm
